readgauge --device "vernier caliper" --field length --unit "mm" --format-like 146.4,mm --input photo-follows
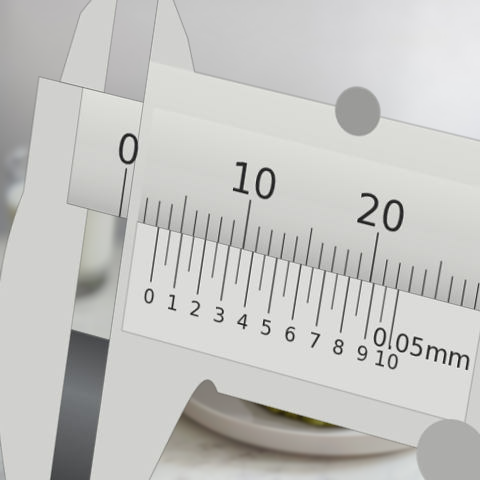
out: 3.2,mm
